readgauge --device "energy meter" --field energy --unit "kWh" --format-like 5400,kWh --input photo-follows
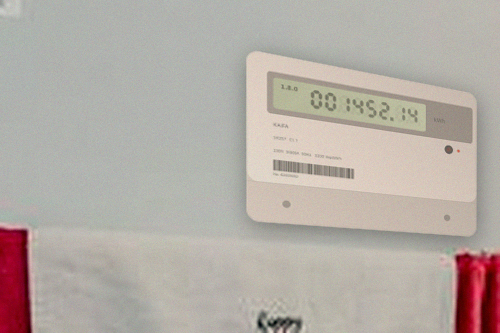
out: 1452.14,kWh
